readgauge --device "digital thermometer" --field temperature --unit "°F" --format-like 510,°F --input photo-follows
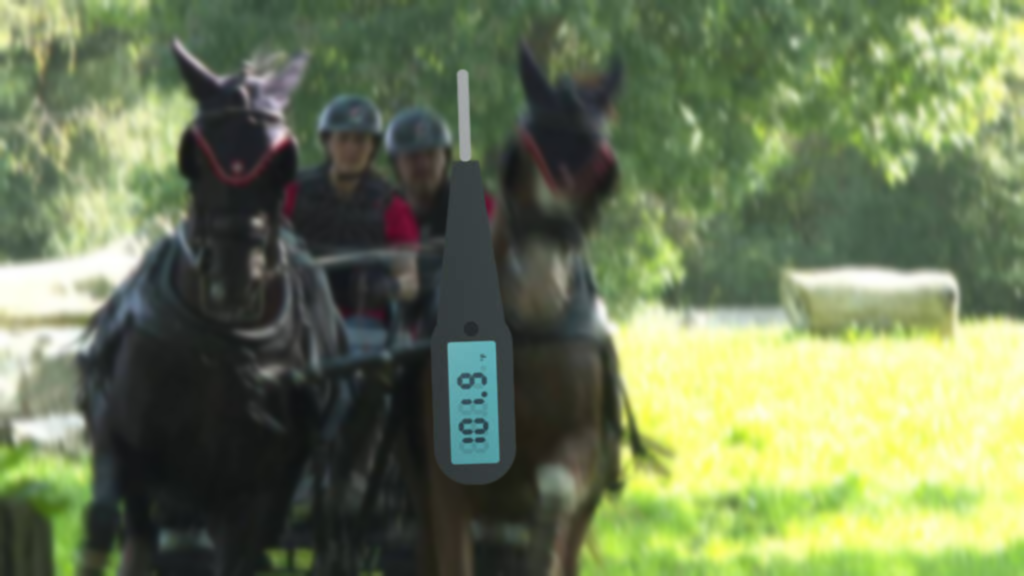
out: 101.9,°F
